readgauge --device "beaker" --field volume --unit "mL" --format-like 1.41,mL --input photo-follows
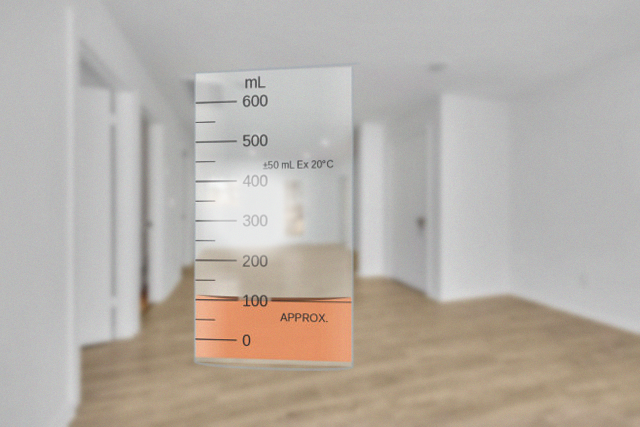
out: 100,mL
